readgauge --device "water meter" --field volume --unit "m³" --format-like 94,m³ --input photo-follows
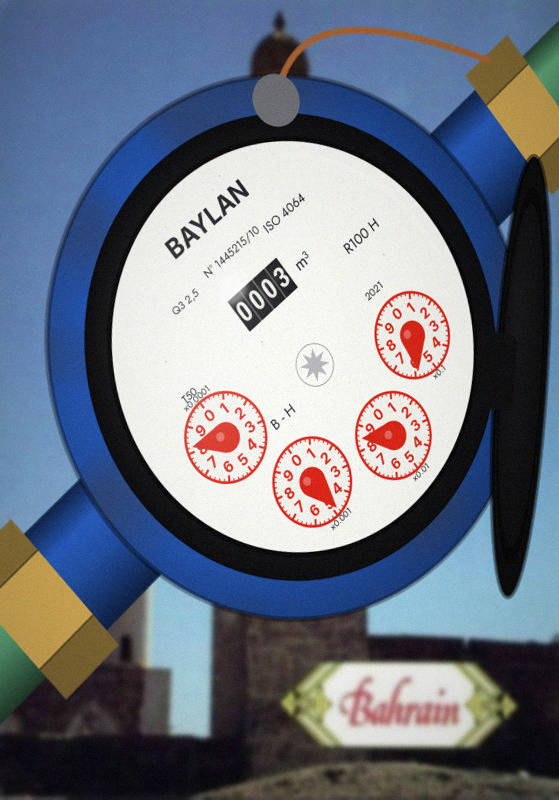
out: 3.5848,m³
